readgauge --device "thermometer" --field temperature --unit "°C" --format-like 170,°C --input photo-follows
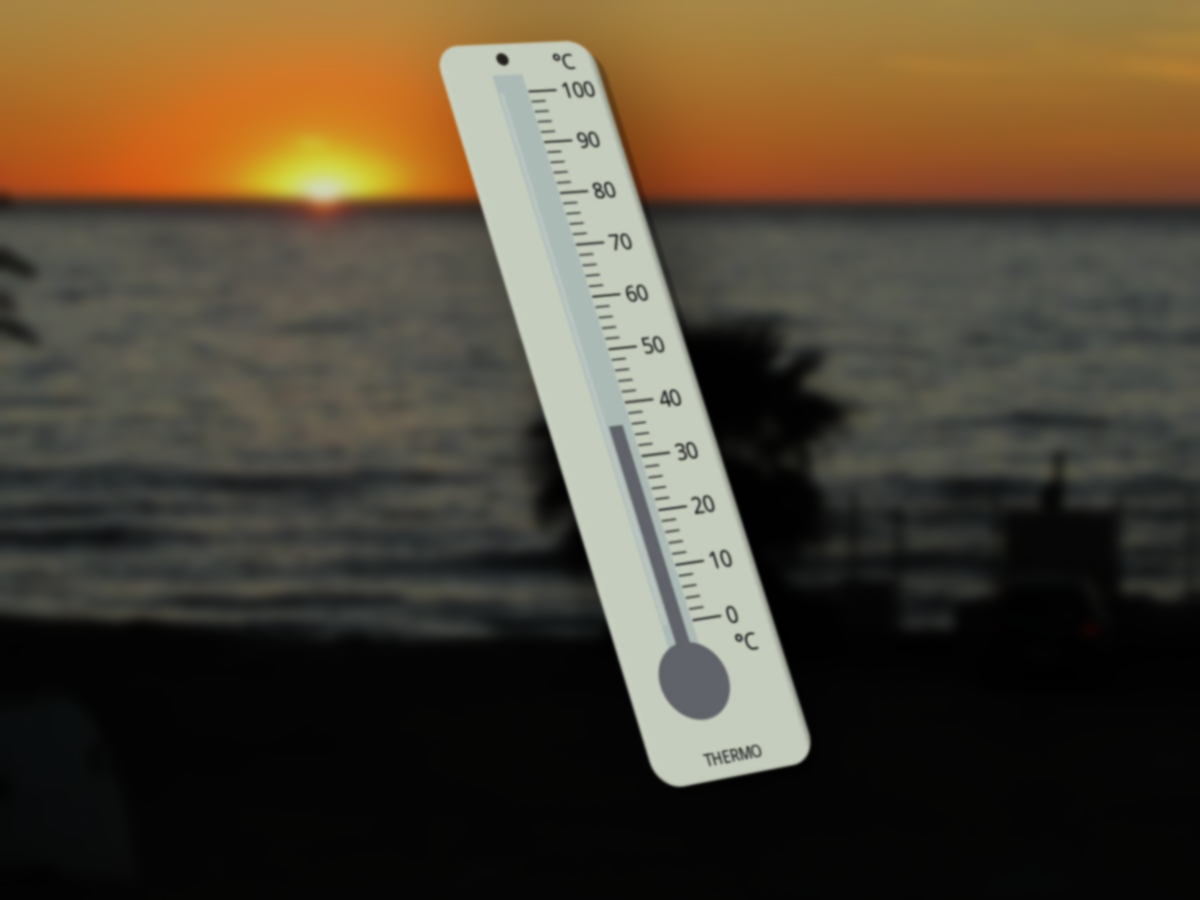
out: 36,°C
